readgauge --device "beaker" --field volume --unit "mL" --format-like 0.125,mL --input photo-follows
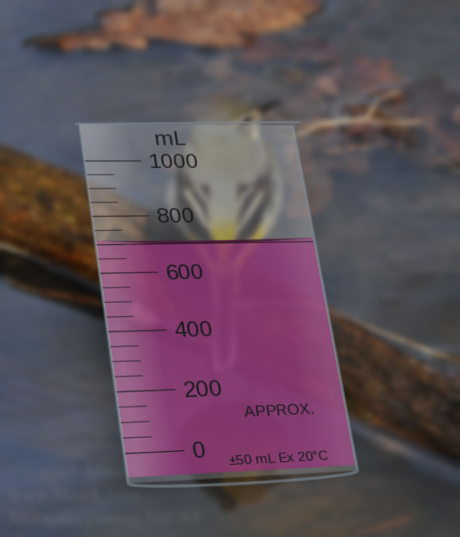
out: 700,mL
